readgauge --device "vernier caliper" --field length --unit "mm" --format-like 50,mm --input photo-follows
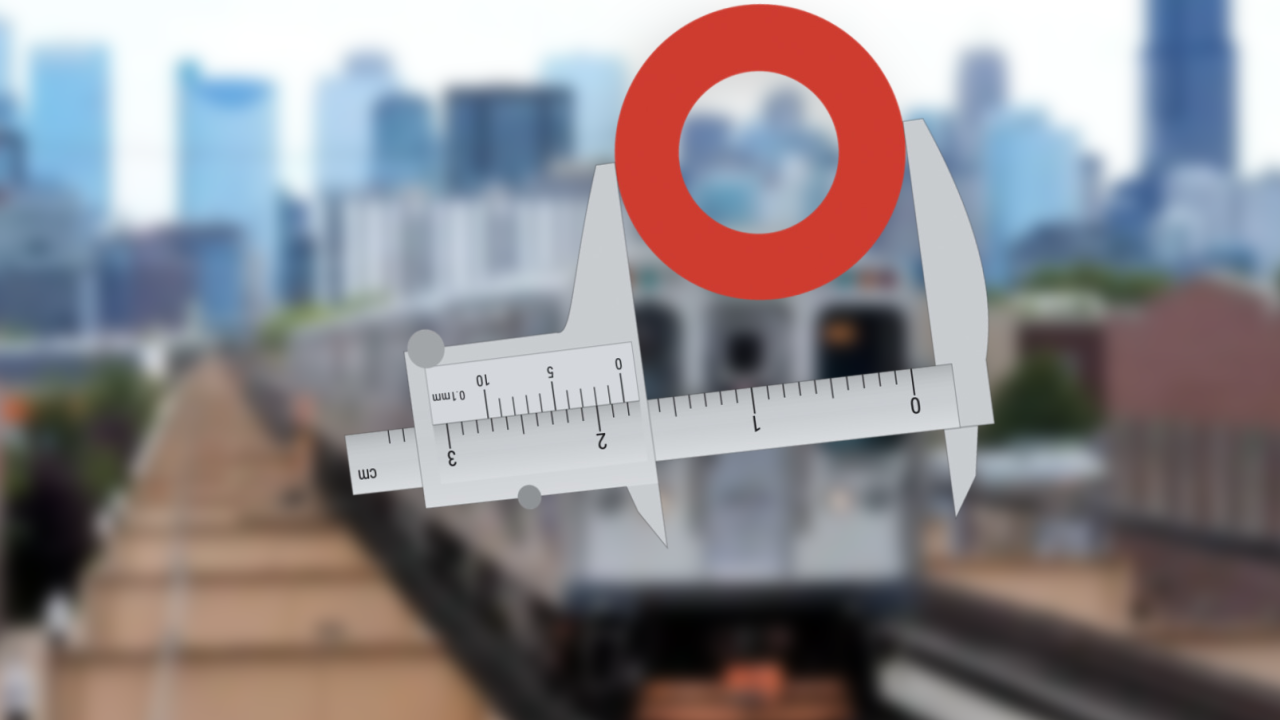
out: 18.2,mm
